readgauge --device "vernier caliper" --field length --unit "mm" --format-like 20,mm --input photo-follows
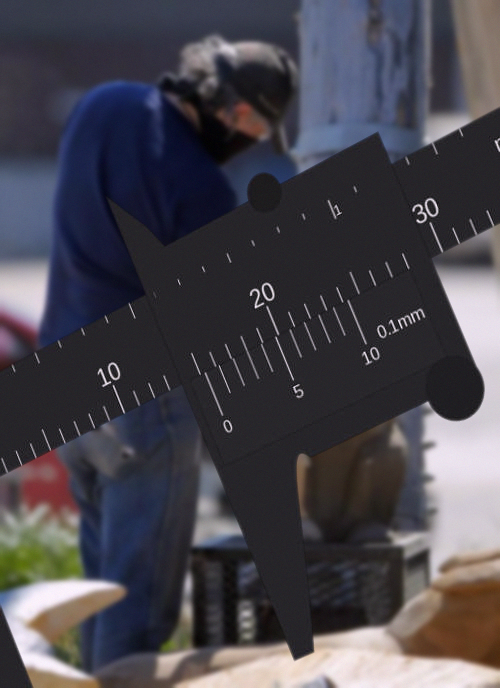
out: 15.3,mm
